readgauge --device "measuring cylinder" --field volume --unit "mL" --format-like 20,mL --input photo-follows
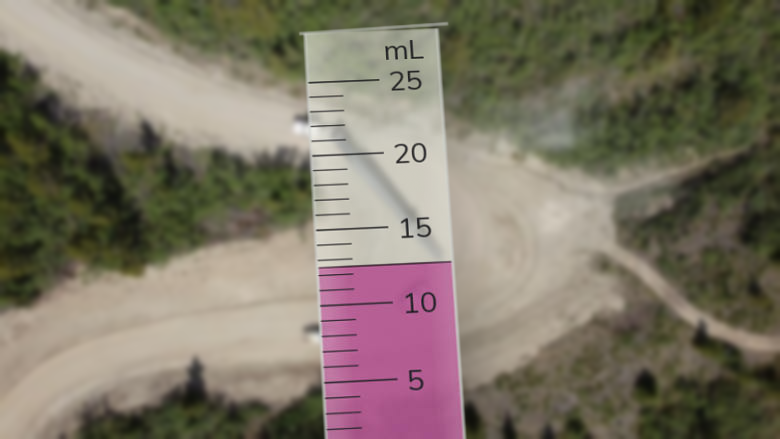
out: 12.5,mL
